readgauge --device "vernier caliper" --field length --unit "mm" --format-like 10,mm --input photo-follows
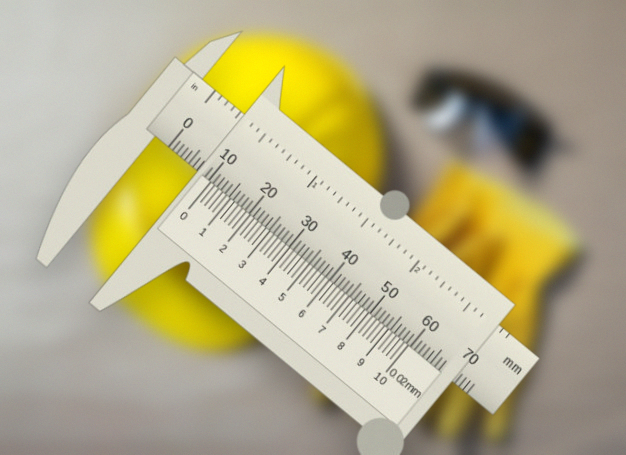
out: 10.5,mm
